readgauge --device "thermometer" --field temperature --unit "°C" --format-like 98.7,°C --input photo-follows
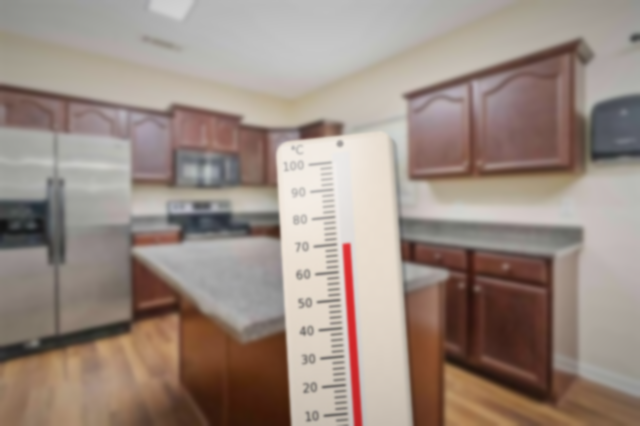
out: 70,°C
